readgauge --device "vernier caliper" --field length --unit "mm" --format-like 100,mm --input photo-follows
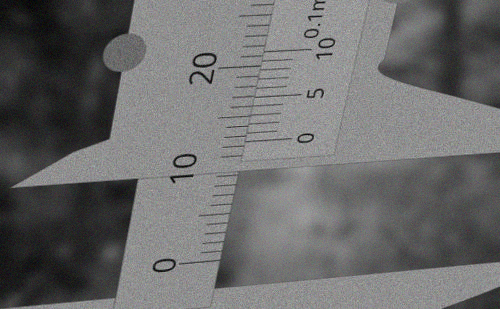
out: 12.4,mm
